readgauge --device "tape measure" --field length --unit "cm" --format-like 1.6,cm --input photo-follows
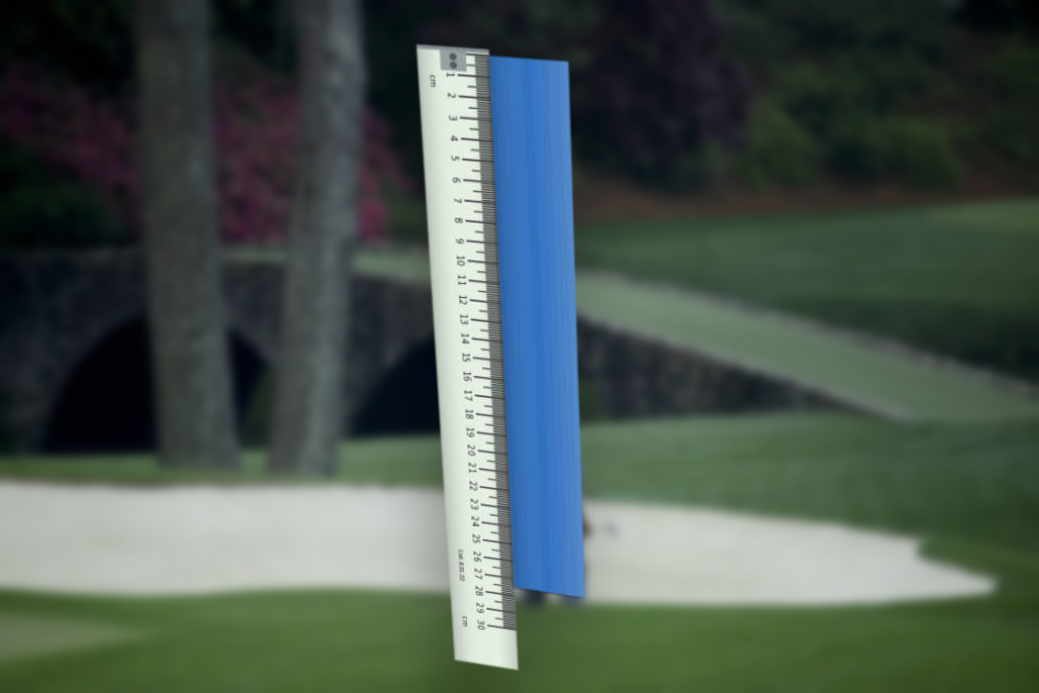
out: 27.5,cm
